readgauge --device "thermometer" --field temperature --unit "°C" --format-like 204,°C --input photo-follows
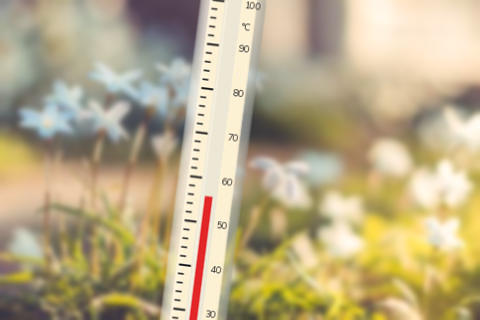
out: 56,°C
